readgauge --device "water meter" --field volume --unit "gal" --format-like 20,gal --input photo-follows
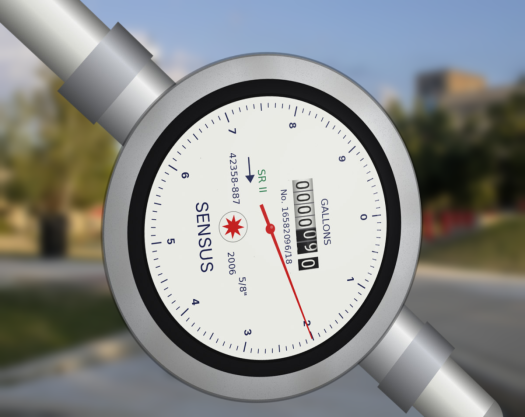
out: 92.0,gal
